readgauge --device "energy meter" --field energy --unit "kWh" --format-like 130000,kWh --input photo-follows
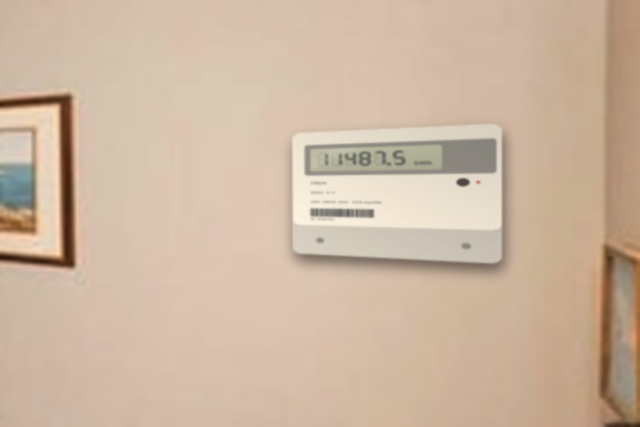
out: 11487.5,kWh
